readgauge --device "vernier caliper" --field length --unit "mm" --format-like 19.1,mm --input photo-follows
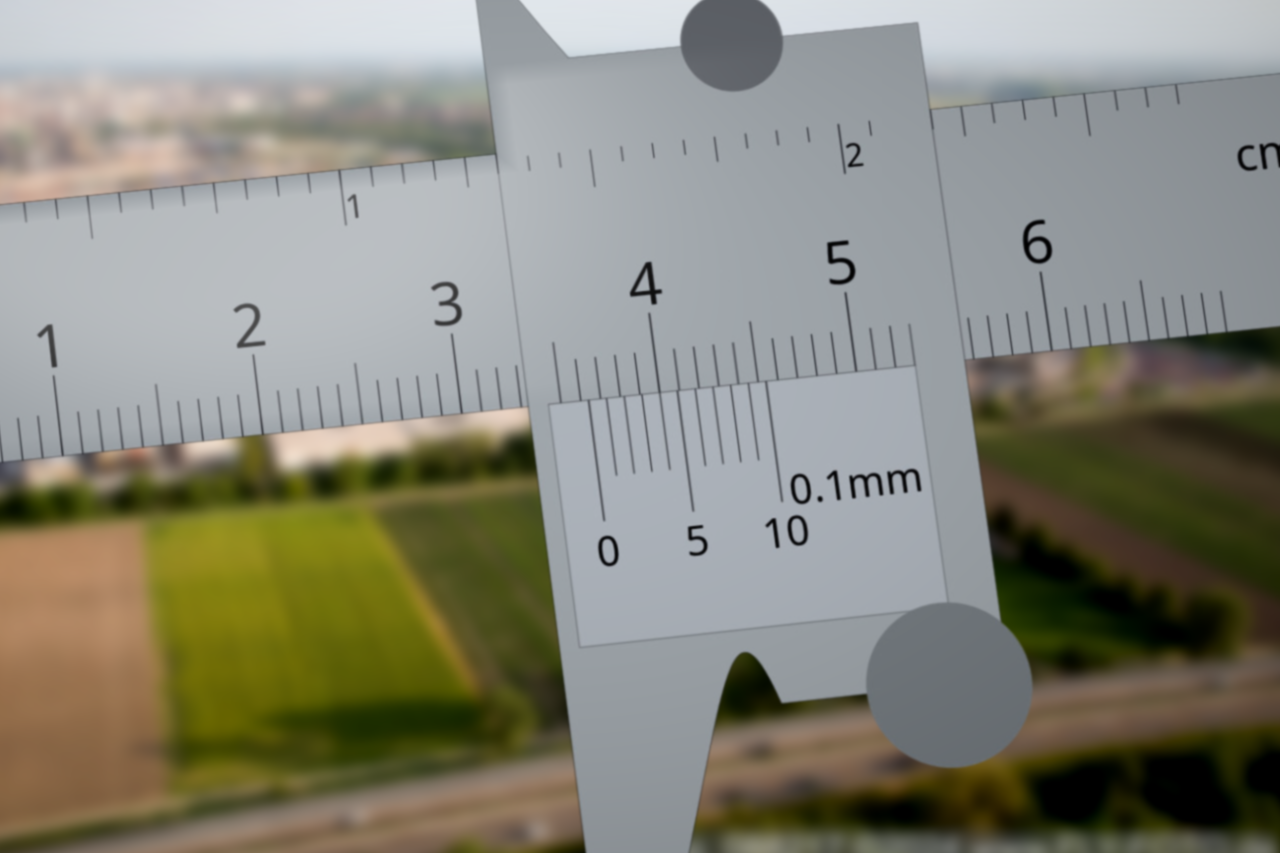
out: 36.4,mm
